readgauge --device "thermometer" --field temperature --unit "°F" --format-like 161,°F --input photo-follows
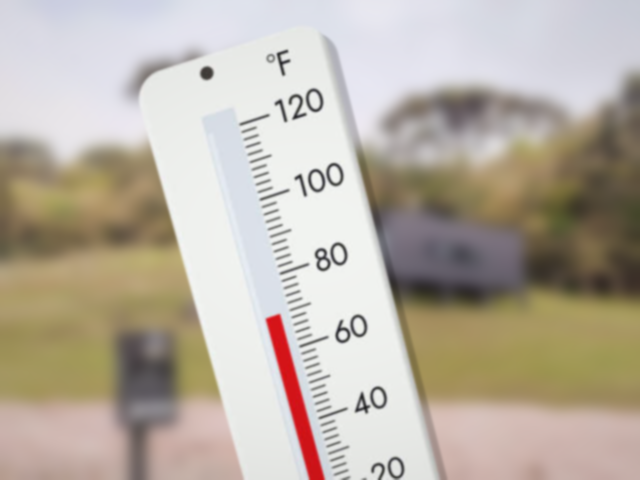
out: 70,°F
